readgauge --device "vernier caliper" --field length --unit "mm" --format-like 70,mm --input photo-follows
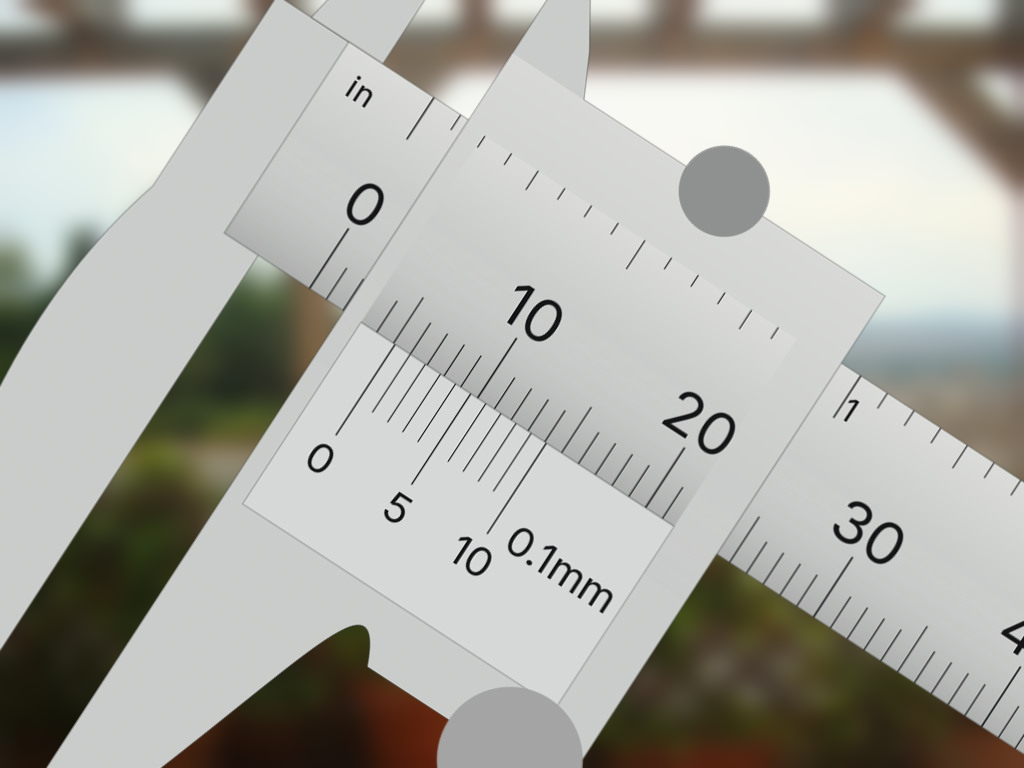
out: 5.1,mm
